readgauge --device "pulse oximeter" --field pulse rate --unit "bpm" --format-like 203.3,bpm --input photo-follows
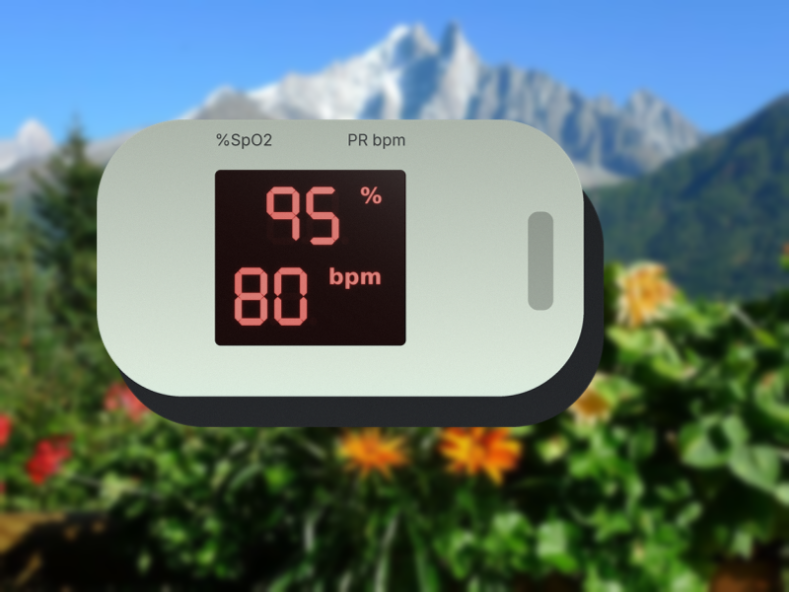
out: 80,bpm
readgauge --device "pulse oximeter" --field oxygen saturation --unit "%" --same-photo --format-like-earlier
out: 95,%
